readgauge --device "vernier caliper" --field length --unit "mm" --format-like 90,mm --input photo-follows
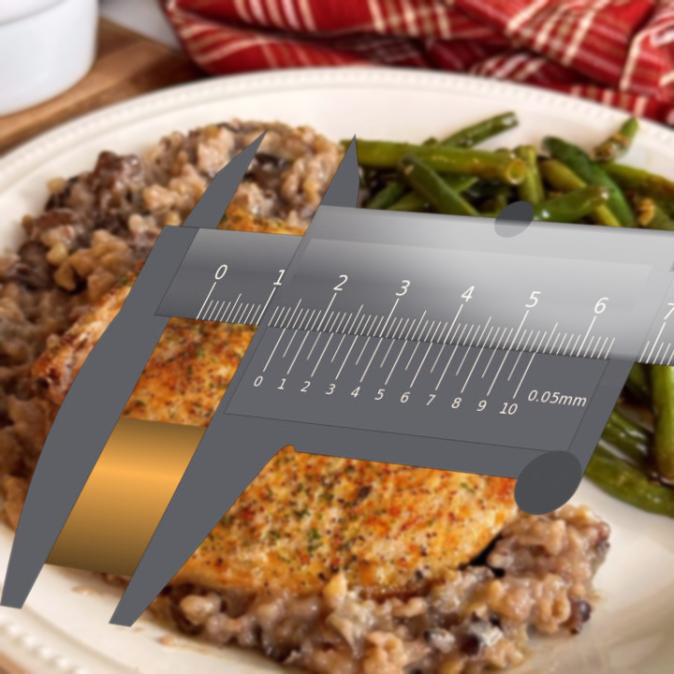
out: 14.8,mm
